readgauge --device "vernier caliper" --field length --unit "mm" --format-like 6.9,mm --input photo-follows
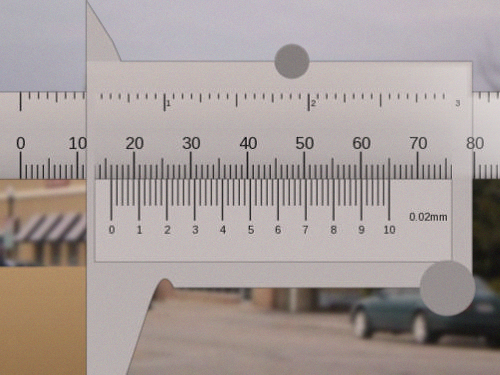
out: 16.0,mm
